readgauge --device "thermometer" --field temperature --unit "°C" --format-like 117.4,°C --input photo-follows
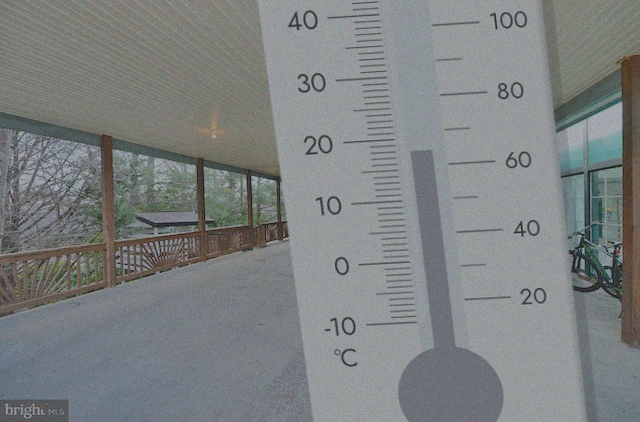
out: 18,°C
